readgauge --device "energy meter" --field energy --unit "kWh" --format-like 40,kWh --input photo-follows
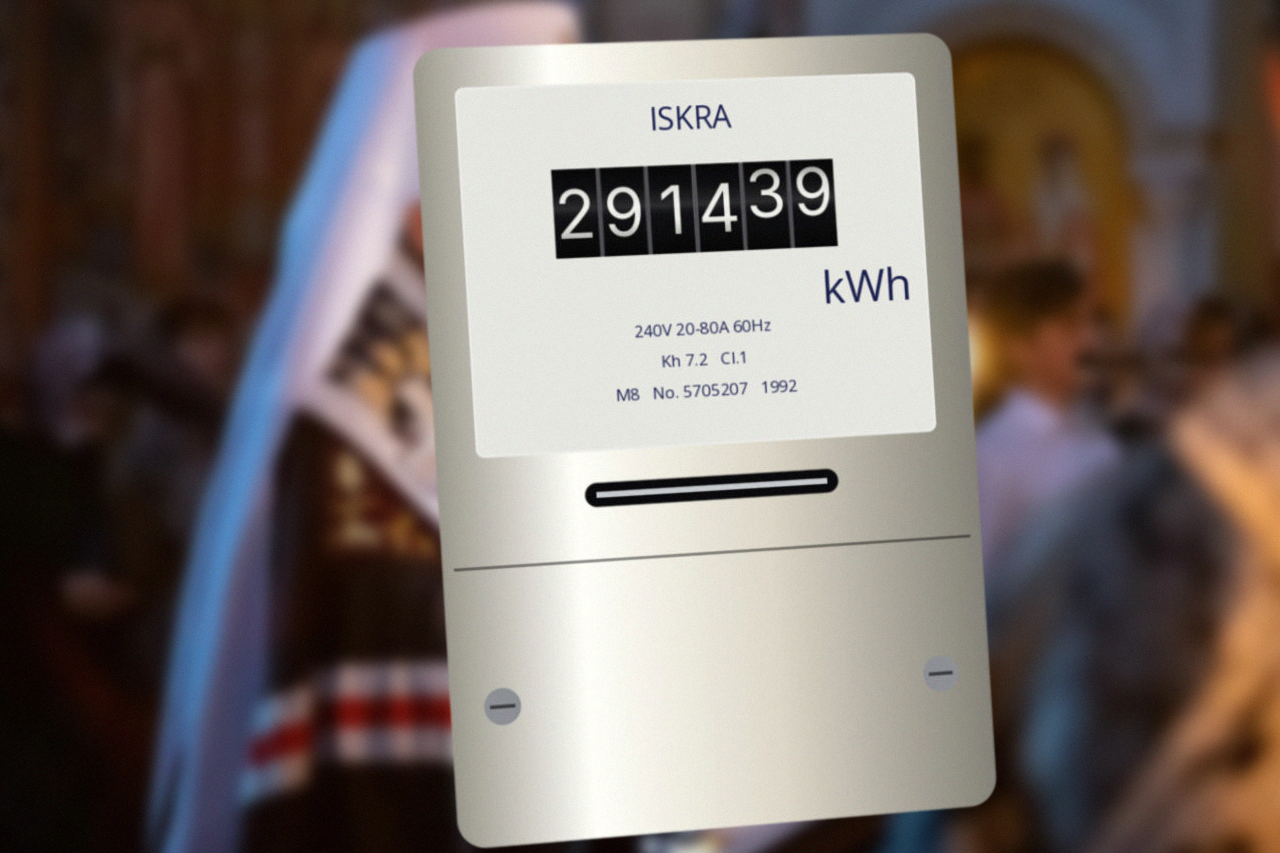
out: 291439,kWh
